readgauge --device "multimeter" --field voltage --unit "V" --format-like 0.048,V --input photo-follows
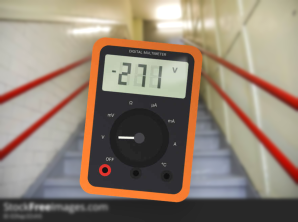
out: -271,V
